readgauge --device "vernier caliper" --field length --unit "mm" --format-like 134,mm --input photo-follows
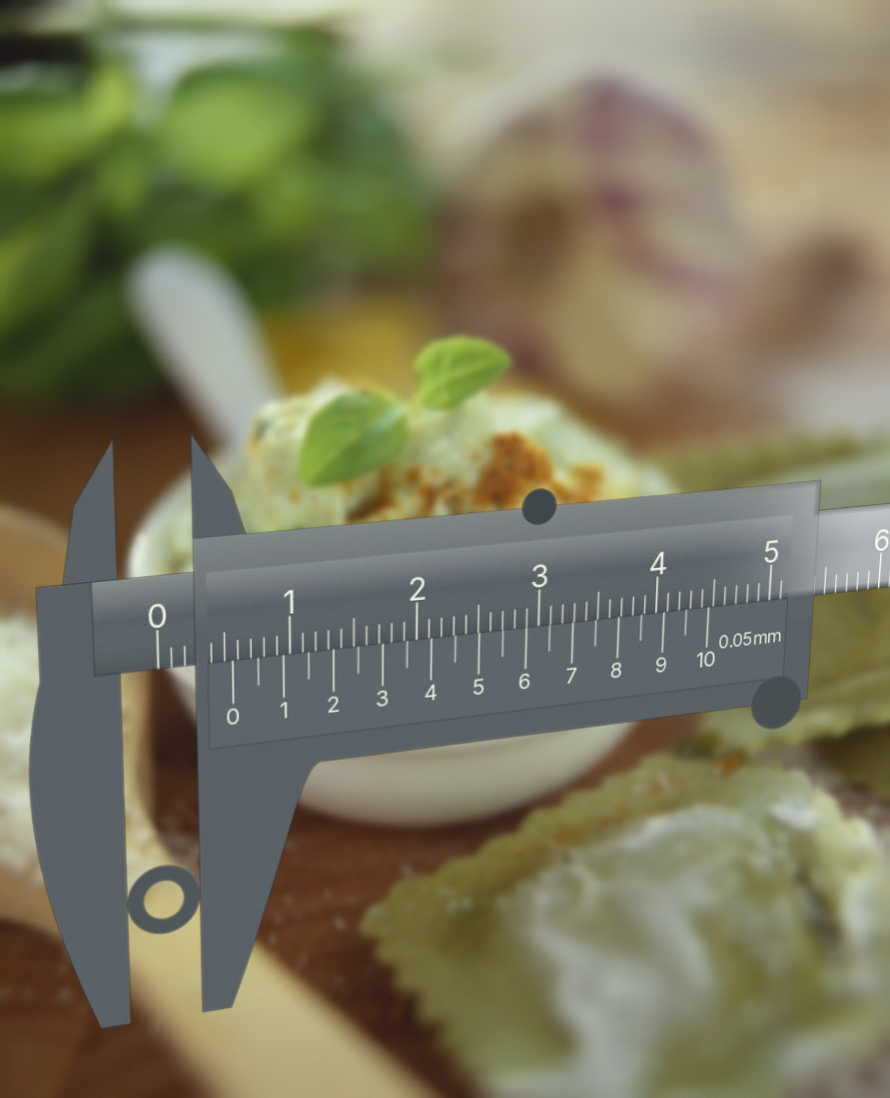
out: 5.6,mm
